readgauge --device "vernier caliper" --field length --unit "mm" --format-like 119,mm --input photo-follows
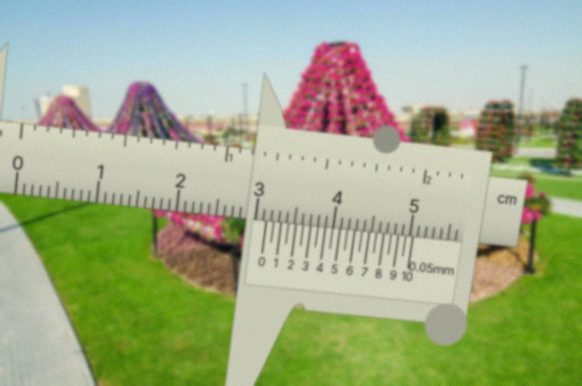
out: 31.4,mm
